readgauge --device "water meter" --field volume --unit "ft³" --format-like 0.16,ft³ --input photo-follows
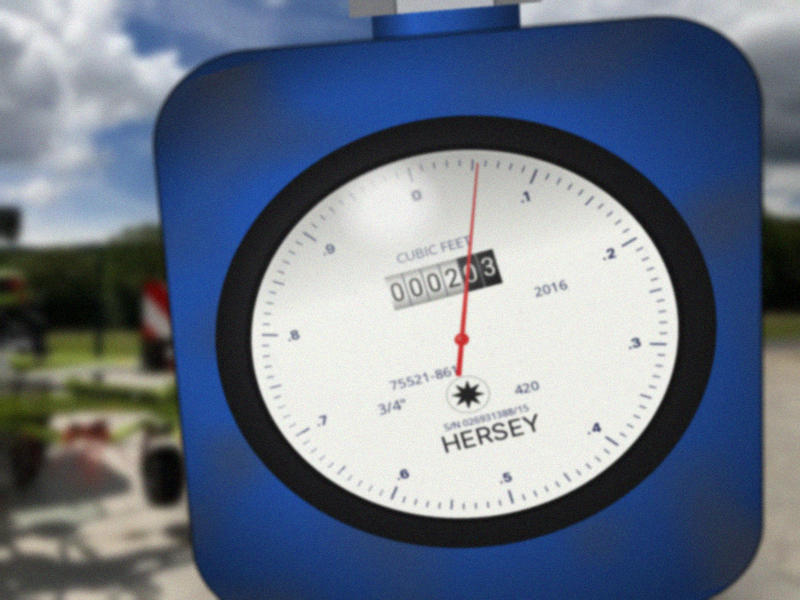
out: 203.05,ft³
